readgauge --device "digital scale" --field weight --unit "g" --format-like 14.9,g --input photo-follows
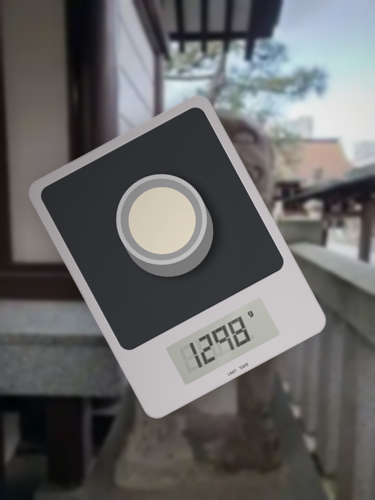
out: 1298,g
